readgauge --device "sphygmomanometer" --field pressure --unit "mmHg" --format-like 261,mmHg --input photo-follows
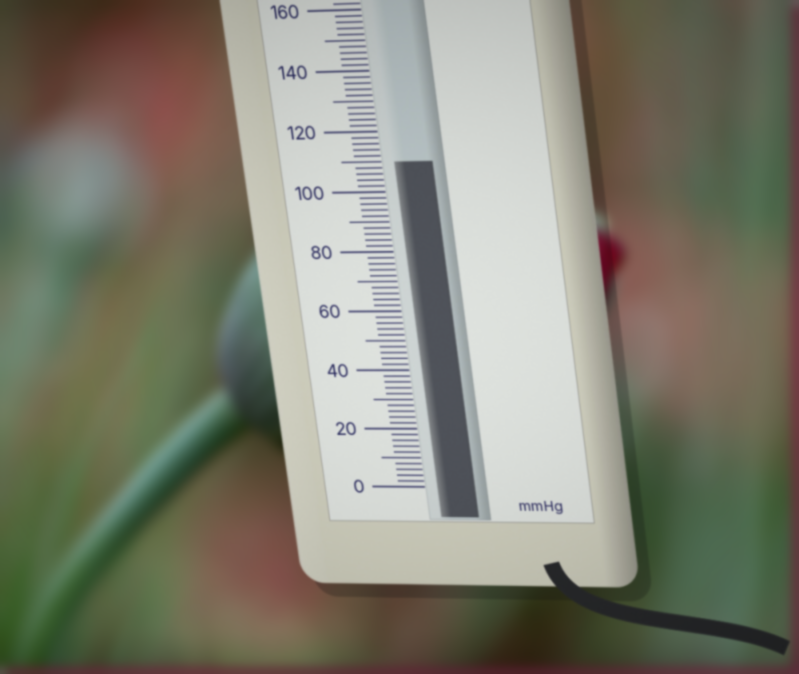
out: 110,mmHg
